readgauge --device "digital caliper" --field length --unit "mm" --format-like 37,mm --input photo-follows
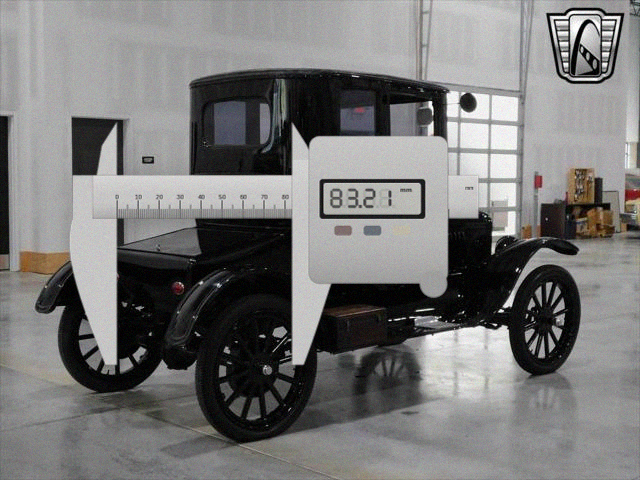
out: 83.21,mm
